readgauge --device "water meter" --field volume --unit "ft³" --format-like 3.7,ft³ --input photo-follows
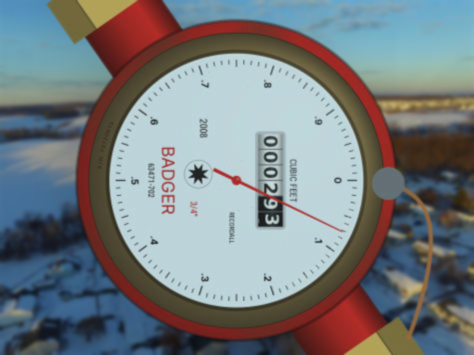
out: 293.07,ft³
